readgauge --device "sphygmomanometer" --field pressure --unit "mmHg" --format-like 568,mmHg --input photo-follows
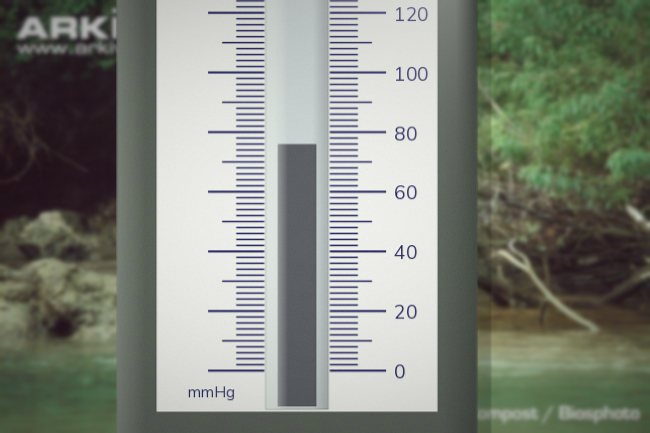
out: 76,mmHg
